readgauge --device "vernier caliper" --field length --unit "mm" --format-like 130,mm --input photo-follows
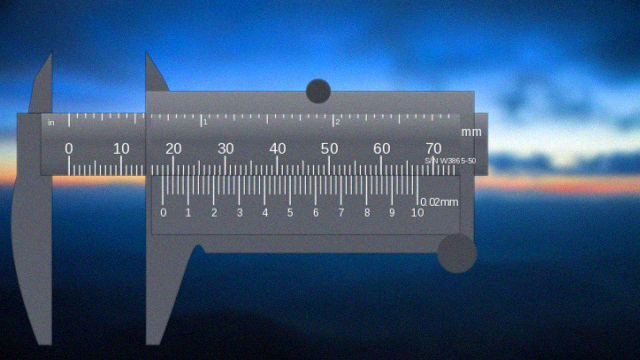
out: 18.0,mm
